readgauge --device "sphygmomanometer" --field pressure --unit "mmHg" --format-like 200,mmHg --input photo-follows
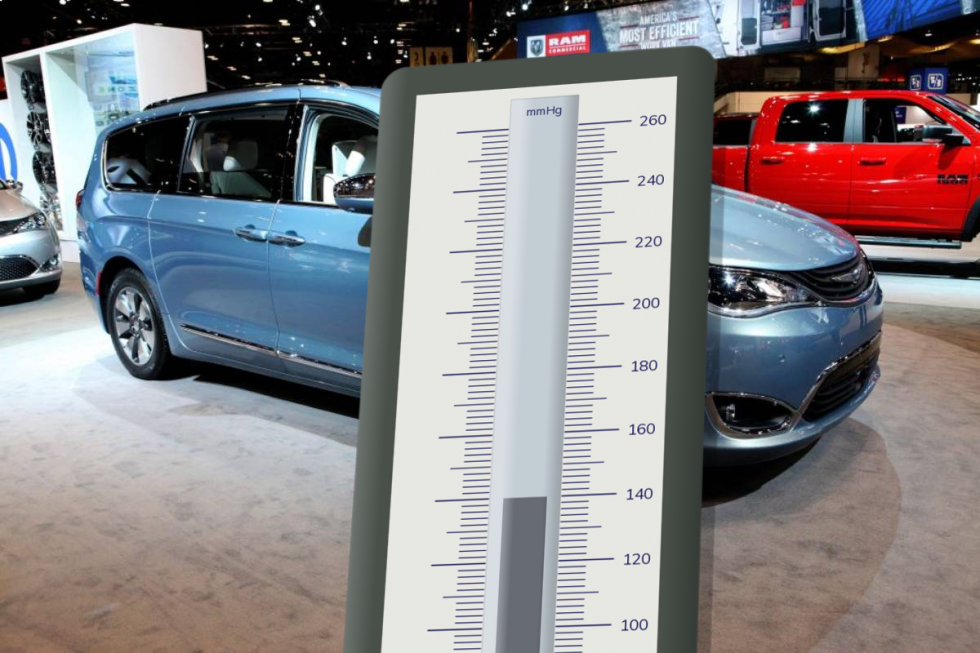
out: 140,mmHg
